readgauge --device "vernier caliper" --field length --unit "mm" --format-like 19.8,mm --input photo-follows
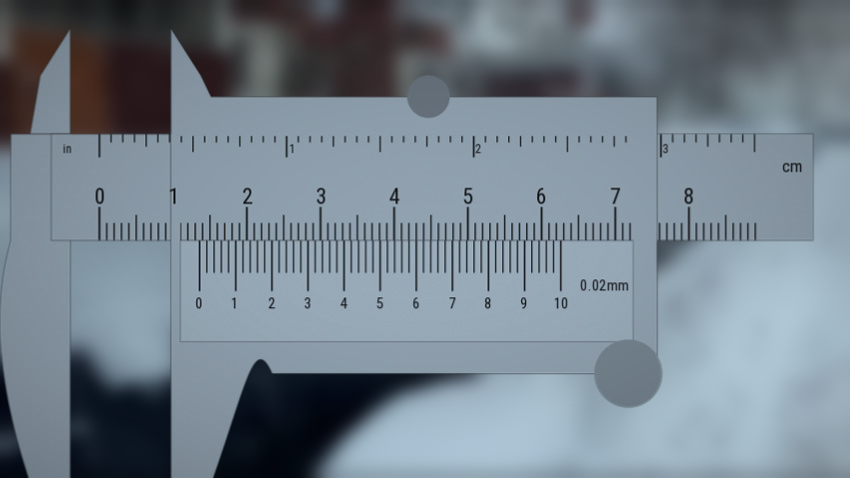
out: 13.6,mm
